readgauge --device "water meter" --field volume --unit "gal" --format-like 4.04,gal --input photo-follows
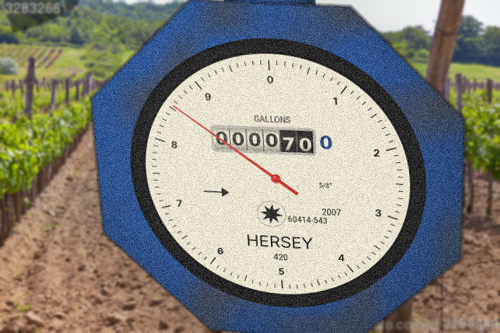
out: 698.5,gal
